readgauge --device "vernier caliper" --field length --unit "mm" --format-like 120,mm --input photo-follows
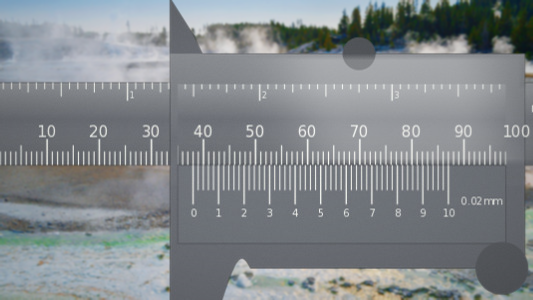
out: 38.0,mm
